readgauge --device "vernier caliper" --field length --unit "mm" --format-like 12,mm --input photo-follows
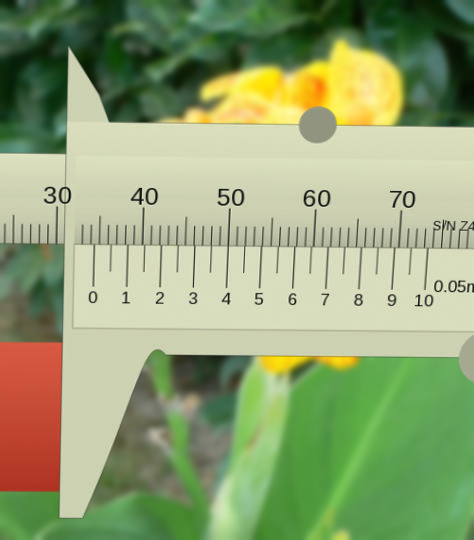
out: 34.4,mm
